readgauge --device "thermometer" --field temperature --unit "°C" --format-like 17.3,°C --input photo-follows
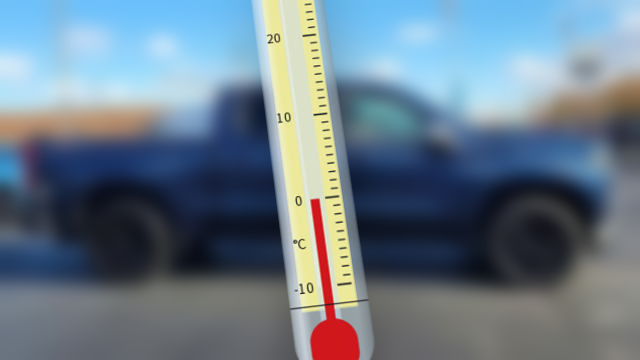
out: 0,°C
